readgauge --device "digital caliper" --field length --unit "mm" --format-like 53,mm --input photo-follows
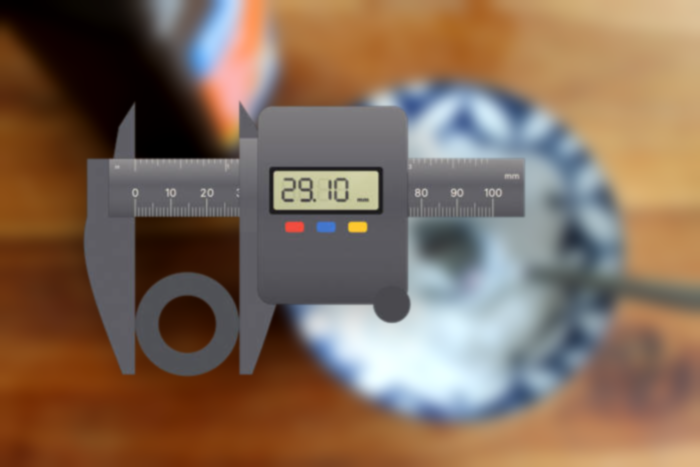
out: 29.10,mm
